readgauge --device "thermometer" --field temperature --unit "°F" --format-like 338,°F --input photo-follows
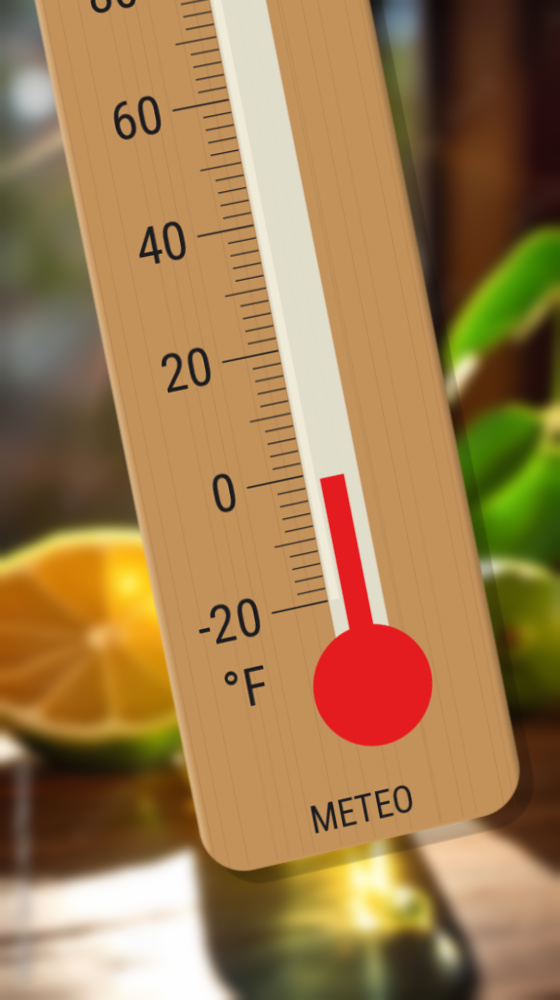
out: -1,°F
